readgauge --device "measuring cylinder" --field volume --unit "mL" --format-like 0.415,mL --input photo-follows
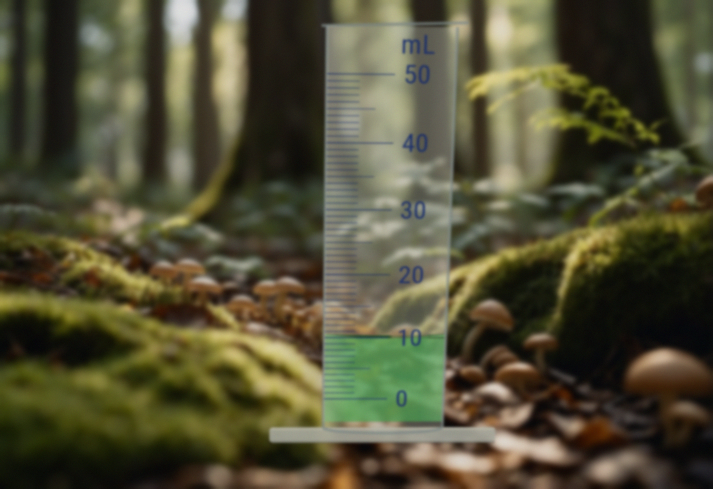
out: 10,mL
